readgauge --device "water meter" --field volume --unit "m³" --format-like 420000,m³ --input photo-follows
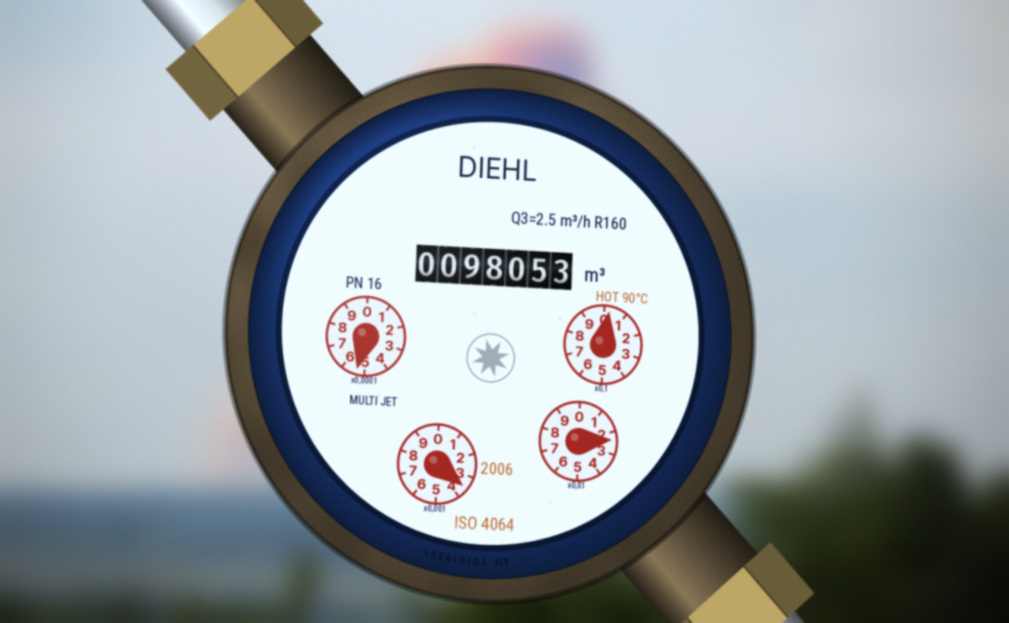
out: 98053.0235,m³
